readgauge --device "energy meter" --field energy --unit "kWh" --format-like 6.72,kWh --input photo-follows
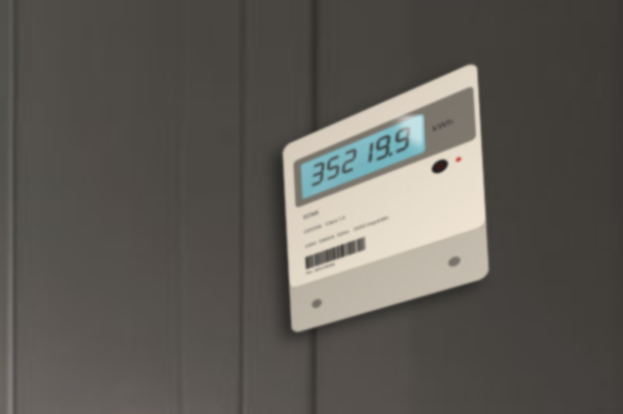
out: 35219.9,kWh
